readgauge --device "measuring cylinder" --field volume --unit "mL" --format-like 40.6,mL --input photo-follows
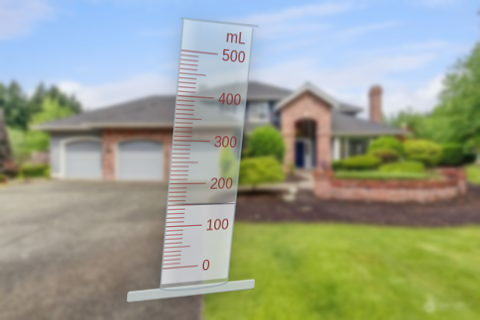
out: 150,mL
